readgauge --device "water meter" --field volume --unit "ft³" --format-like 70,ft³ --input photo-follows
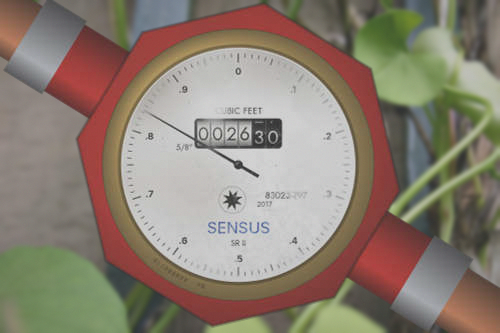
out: 2629.83,ft³
